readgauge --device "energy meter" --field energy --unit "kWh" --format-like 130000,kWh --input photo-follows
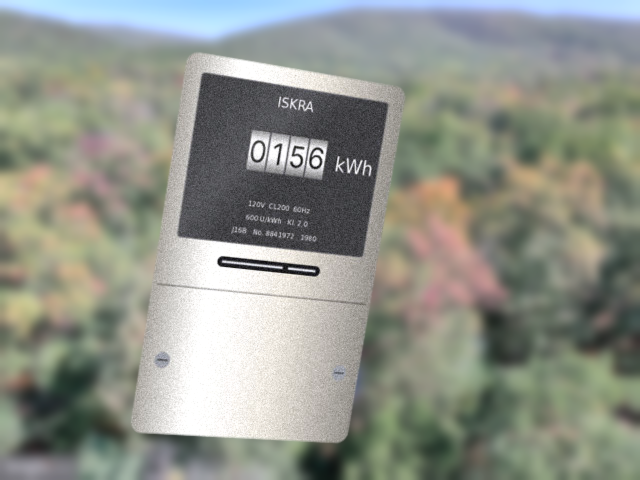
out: 156,kWh
